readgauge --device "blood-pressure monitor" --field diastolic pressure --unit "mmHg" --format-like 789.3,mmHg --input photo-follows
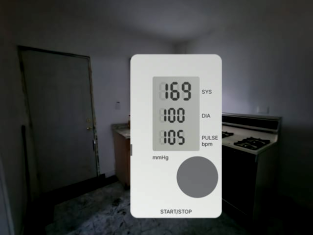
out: 100,mmHg
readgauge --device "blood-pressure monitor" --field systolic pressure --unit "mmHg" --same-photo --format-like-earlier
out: 169,mmHg
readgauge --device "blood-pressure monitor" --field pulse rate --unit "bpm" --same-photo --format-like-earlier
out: 105,bpm
